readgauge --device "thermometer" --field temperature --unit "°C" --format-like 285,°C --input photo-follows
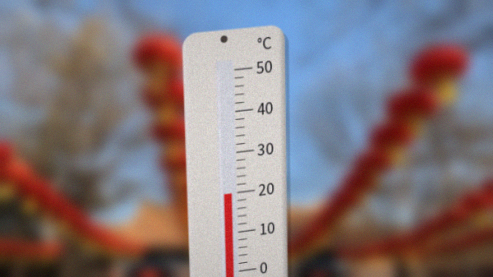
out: 20,°C
